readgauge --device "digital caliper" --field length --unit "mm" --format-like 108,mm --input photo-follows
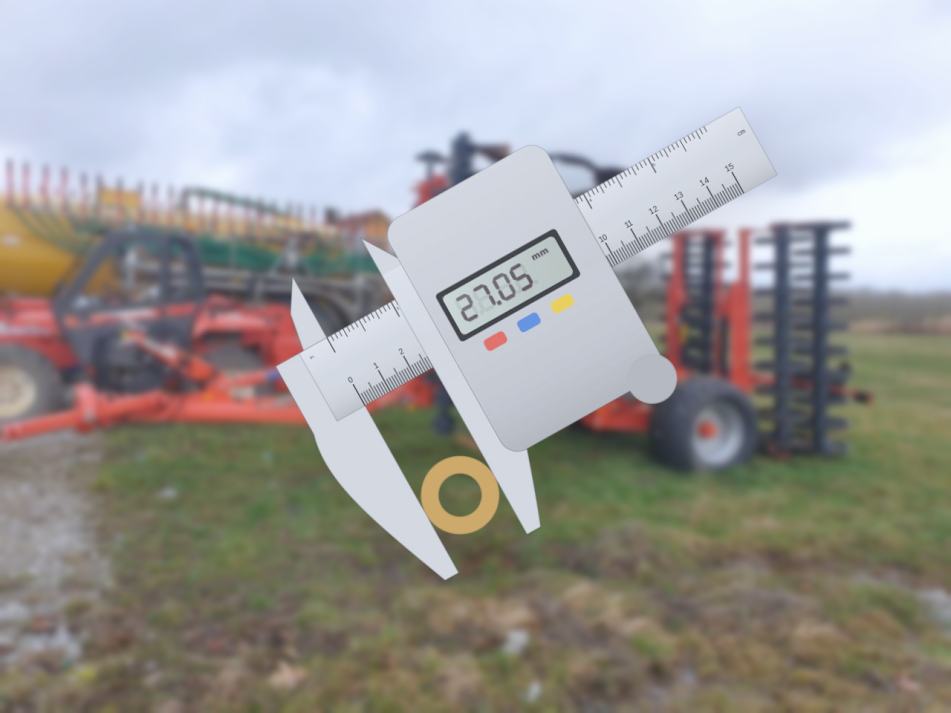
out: 27.05,mm
